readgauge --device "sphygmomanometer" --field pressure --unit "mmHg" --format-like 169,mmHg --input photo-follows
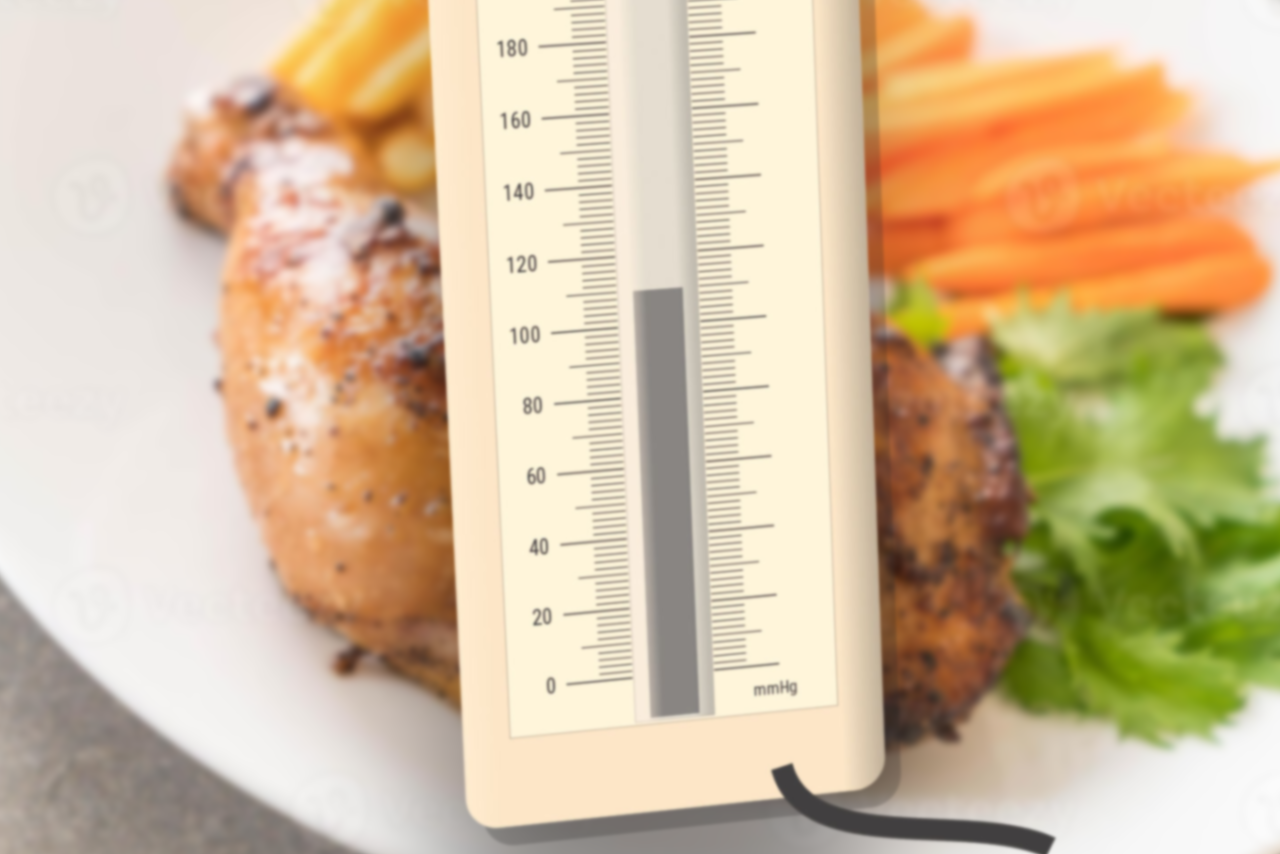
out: 110,mmHg
